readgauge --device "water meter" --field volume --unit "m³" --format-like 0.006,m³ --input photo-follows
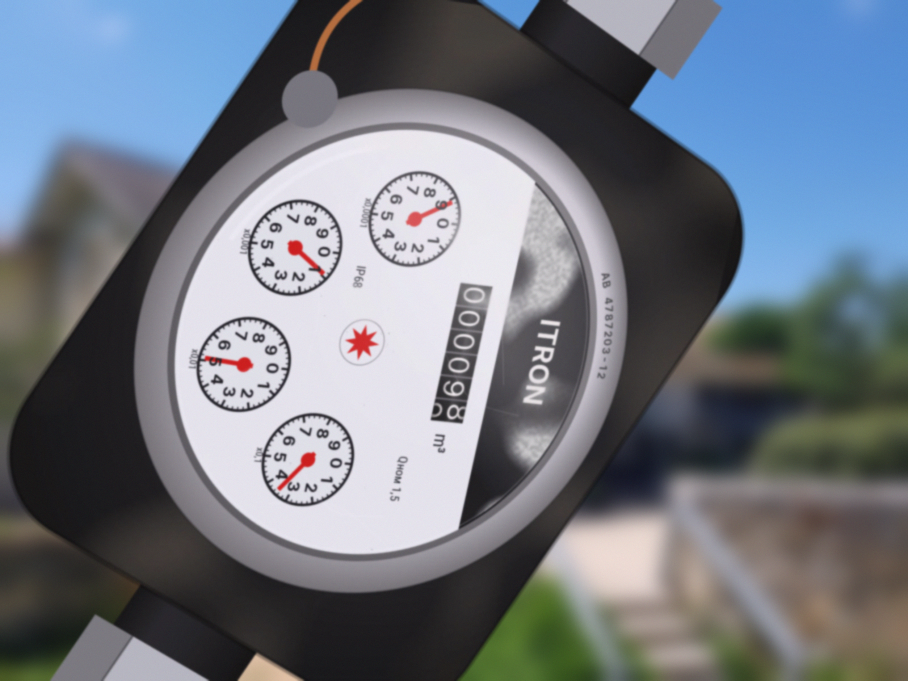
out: 98.3509,m³
